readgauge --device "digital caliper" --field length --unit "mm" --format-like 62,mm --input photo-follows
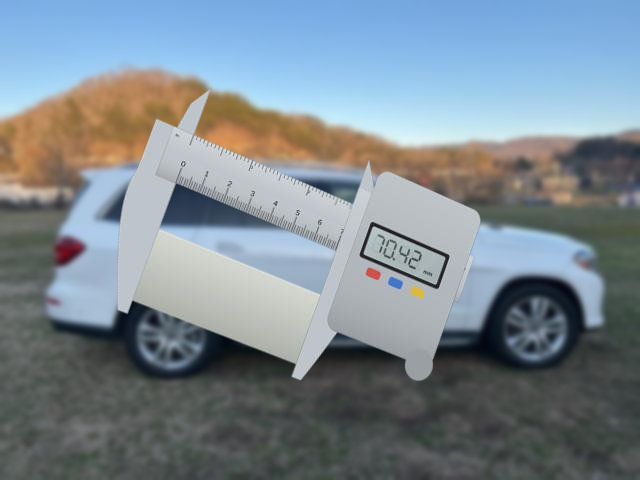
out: 70.42,mm
